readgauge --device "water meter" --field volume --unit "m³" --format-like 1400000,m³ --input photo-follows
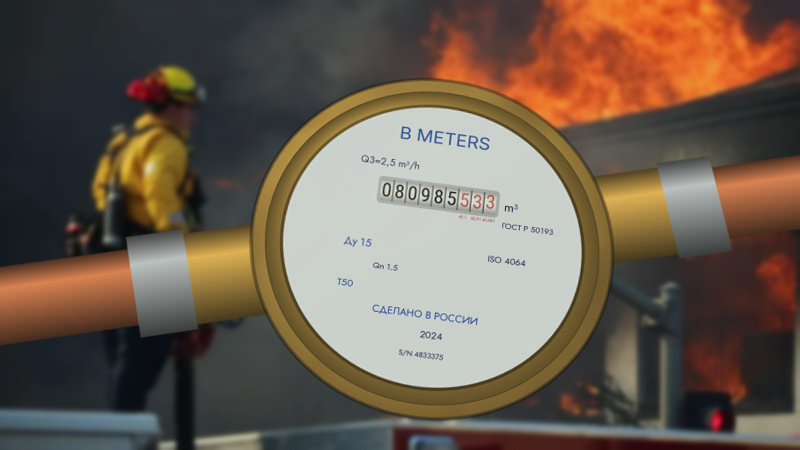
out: 80985.533,m³
